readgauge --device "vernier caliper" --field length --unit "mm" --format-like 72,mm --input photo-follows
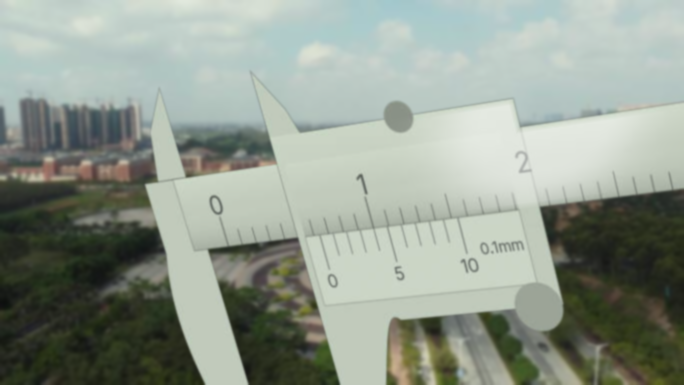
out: 6.4,mm
